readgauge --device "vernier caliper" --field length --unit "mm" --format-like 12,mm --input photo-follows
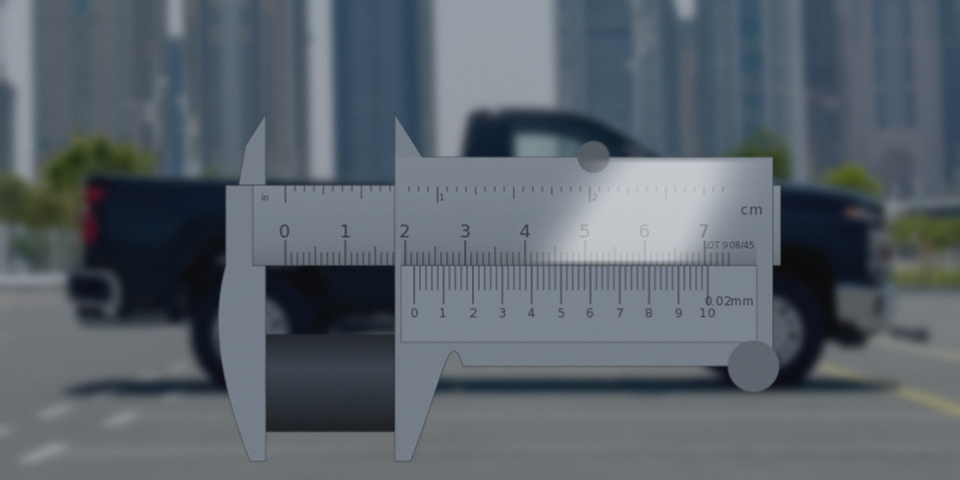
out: 21.5,mm
